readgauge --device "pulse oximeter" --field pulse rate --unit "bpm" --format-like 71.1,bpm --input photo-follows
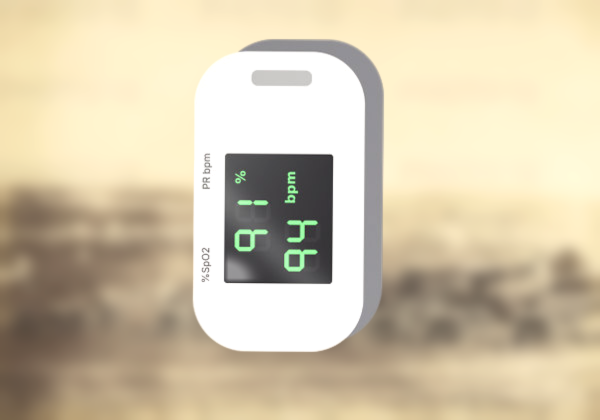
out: 94,bpm
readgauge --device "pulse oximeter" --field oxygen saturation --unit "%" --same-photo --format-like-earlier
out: 91,%
